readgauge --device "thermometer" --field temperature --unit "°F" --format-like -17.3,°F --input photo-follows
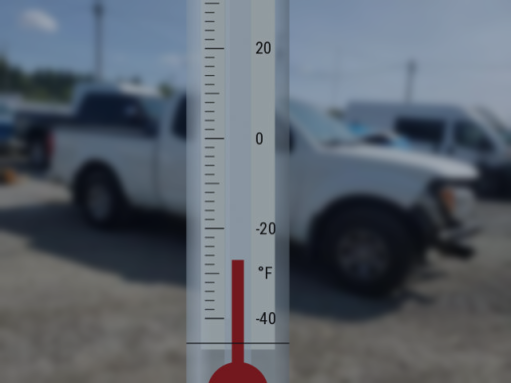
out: -27,°F
